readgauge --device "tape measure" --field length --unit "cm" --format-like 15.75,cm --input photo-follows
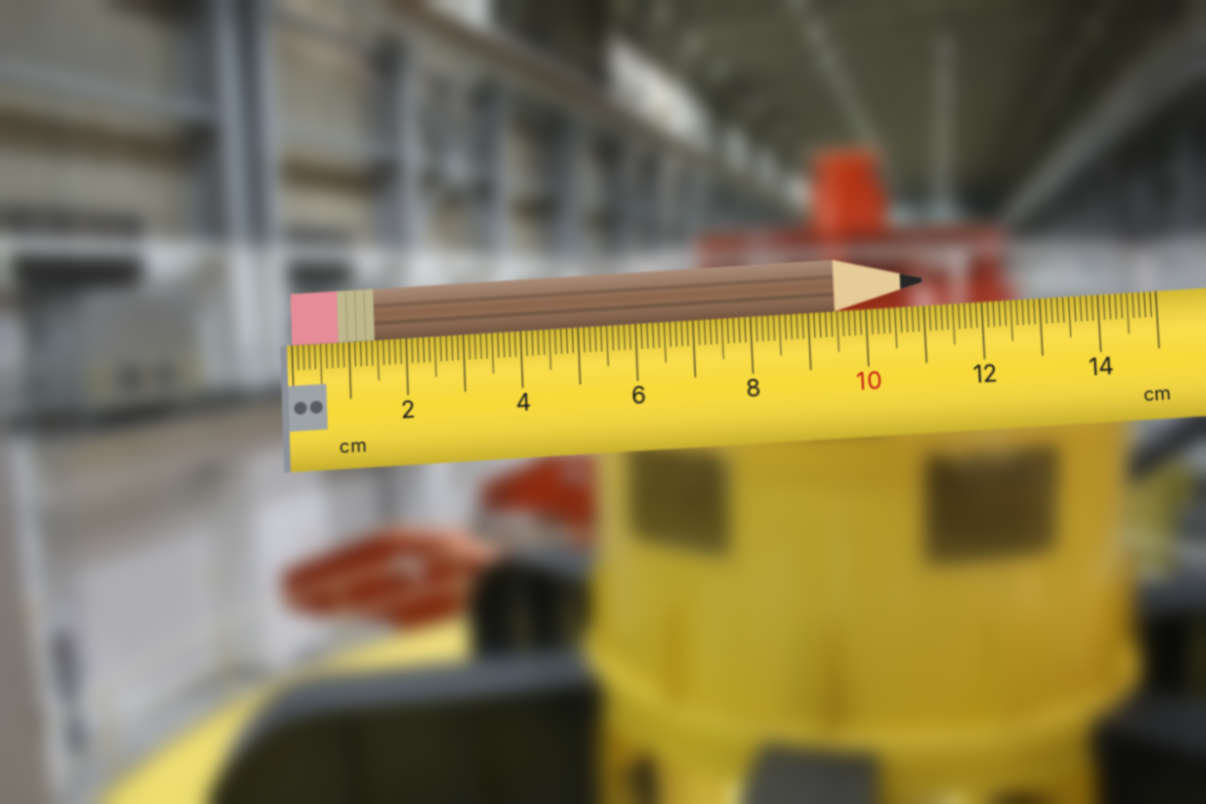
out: 11,cm
